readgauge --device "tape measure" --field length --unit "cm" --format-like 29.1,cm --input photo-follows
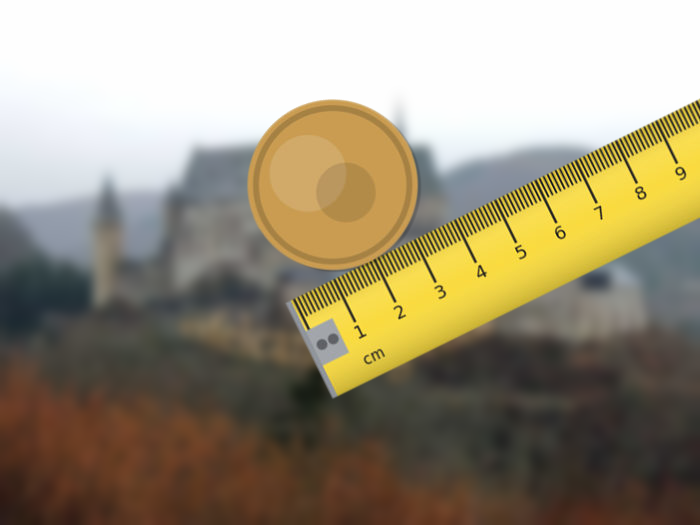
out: 3.8,cm
